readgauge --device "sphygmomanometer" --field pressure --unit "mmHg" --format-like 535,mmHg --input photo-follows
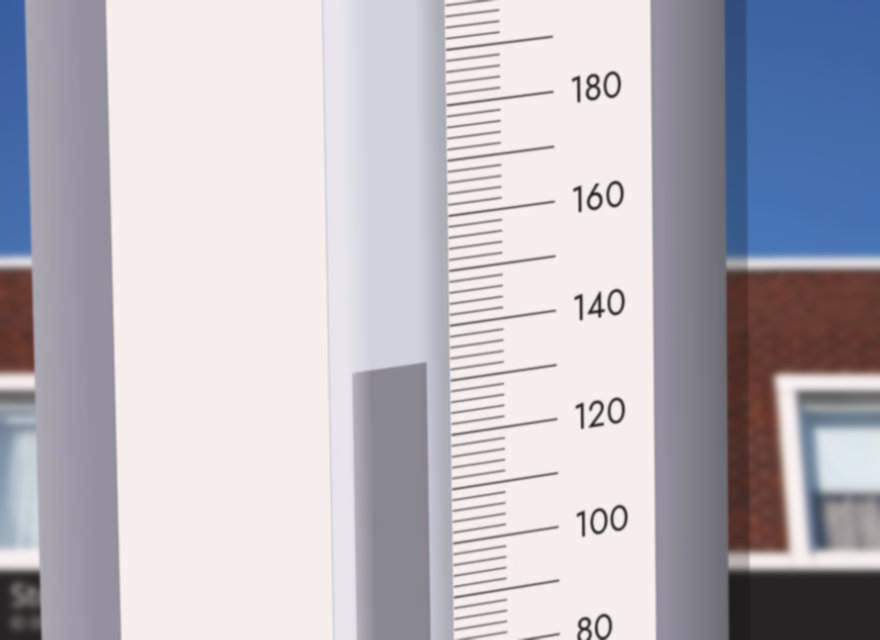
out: 134,mmHg
